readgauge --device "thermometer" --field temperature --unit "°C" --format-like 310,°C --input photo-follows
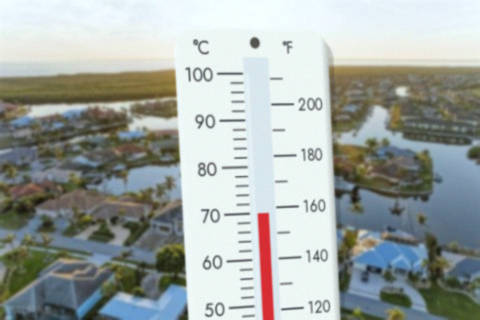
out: 70,°C
